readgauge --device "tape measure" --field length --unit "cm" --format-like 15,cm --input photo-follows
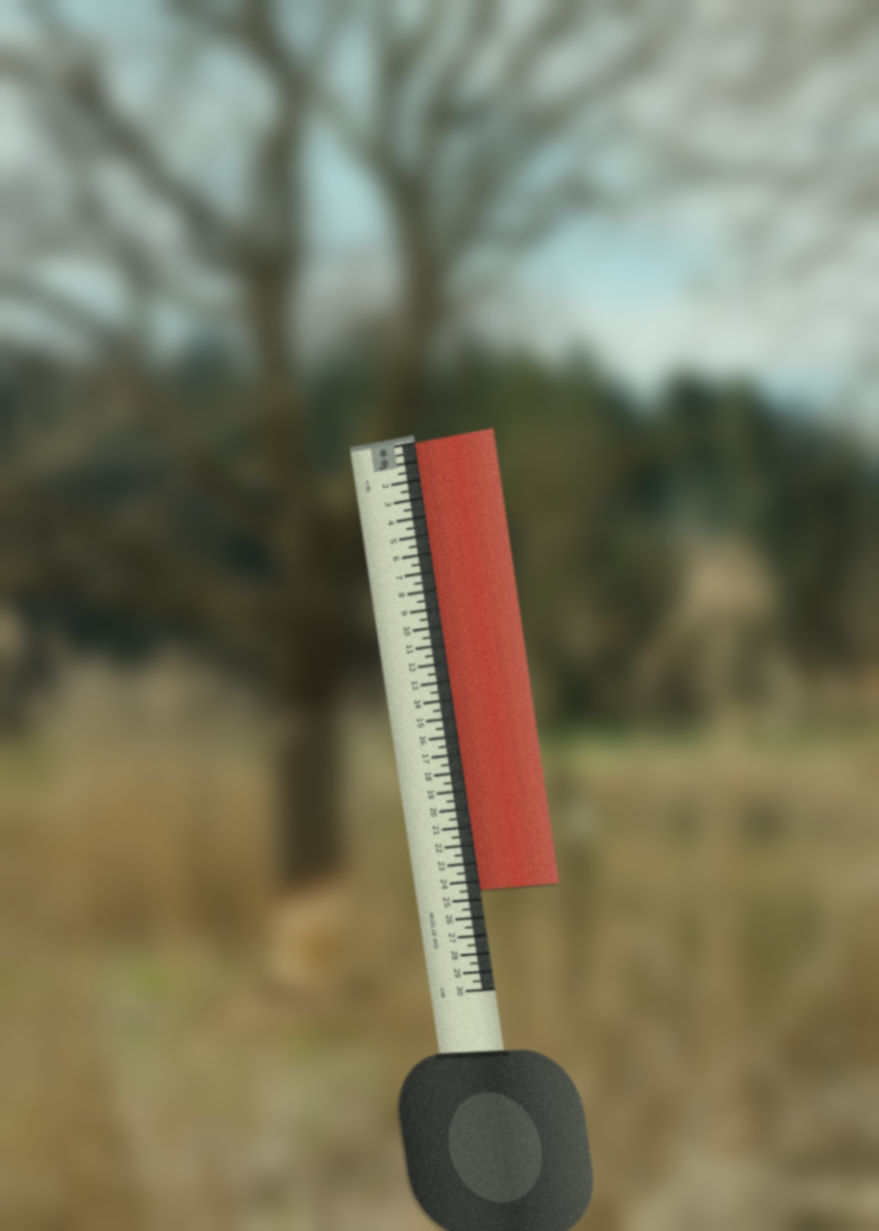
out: 24.5,cm
